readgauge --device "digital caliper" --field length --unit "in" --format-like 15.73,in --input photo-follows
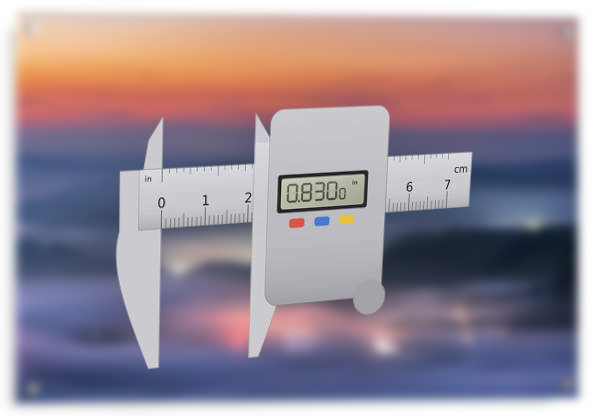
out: 0.8300,in
